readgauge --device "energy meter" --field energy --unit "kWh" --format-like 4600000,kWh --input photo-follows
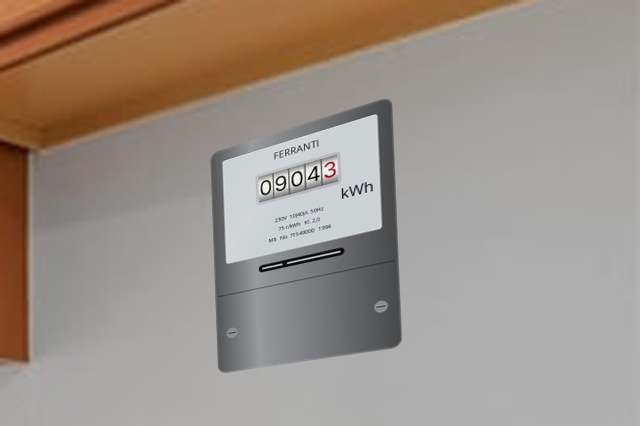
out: 904.3,kWh
